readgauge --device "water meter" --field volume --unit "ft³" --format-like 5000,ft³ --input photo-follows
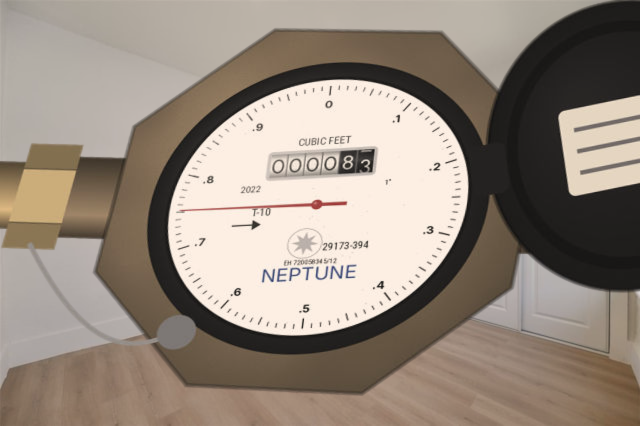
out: 82.75,ft³
